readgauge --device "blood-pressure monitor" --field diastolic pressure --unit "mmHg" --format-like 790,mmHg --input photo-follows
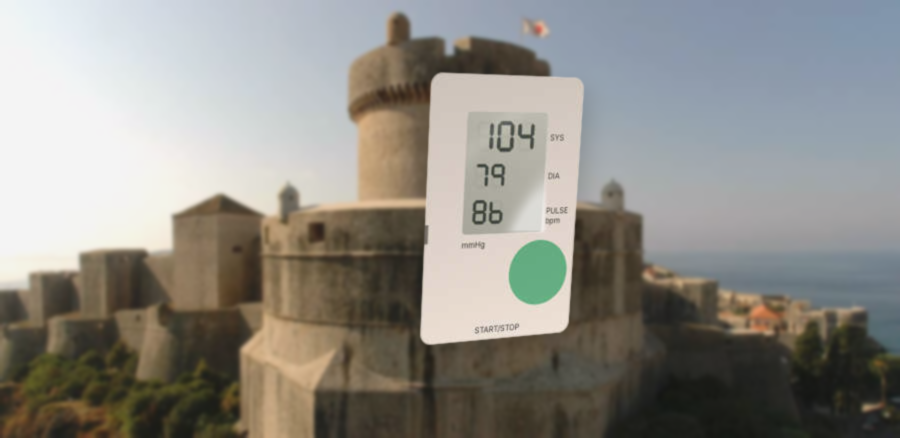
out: 79,mmHg
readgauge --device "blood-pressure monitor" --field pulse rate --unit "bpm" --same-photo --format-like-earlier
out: 86,bpm
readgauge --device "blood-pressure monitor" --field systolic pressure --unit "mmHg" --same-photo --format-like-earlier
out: 104,mmHg
